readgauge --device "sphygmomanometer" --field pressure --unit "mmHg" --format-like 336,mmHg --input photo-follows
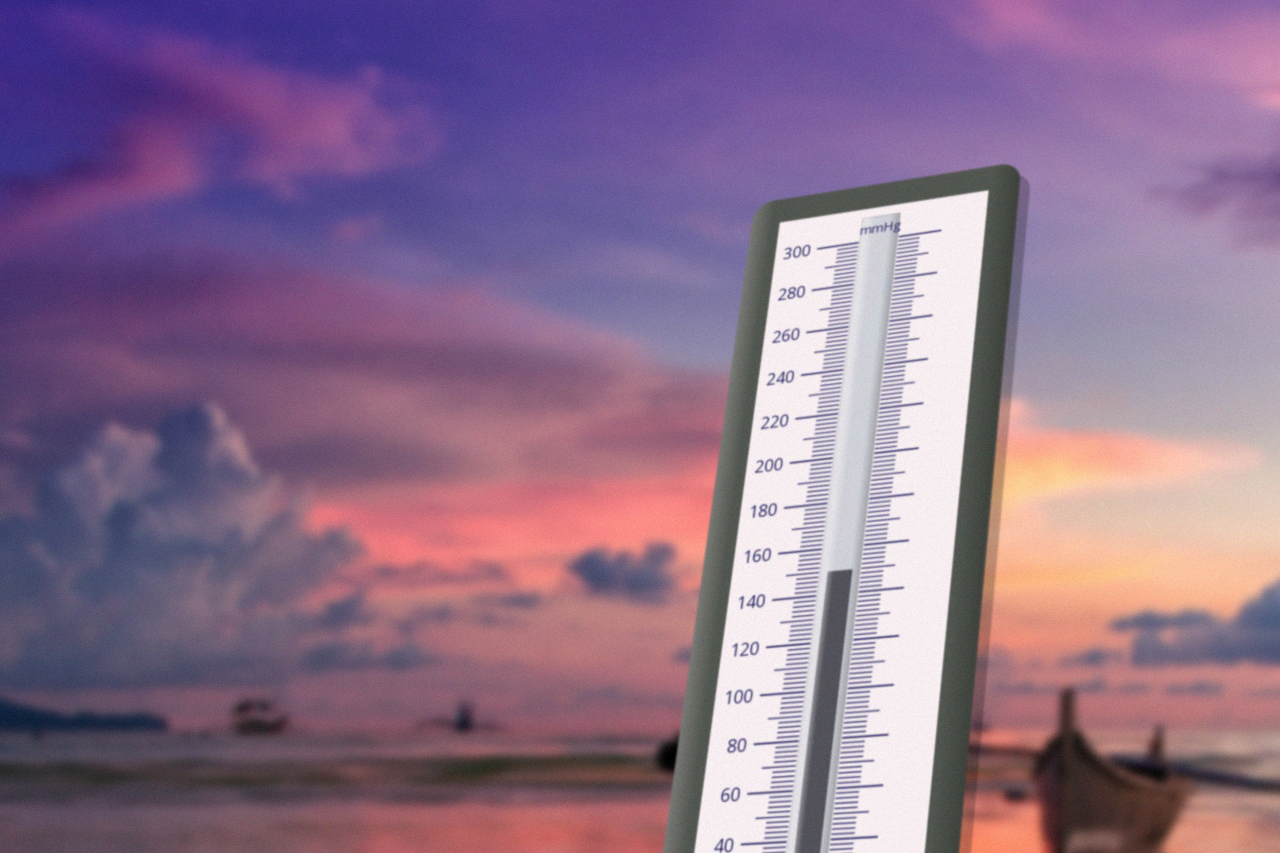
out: 150,mmHg
